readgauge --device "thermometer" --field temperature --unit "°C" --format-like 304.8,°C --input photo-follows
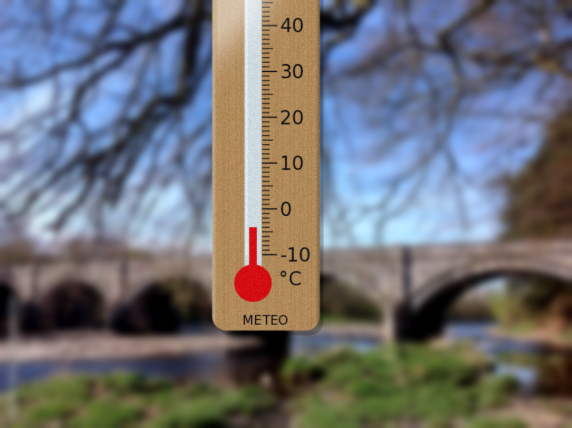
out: -4,°C
